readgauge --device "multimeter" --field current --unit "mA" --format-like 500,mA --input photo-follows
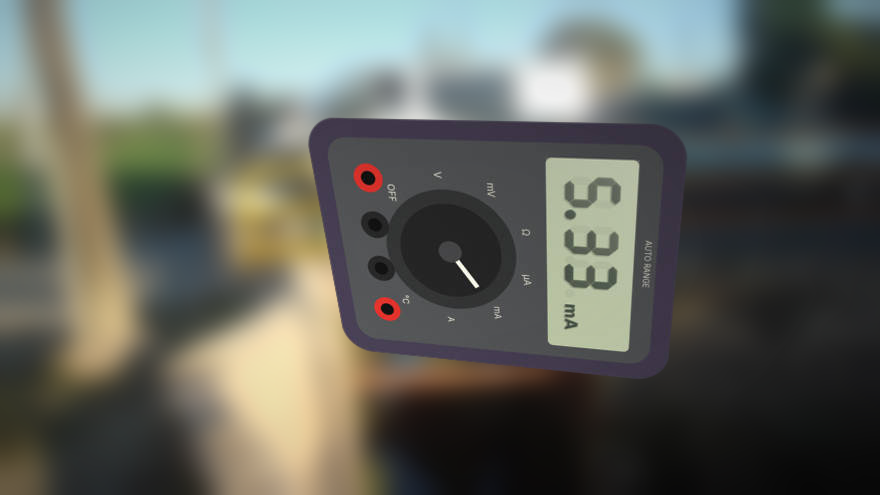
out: 5.33,mA
